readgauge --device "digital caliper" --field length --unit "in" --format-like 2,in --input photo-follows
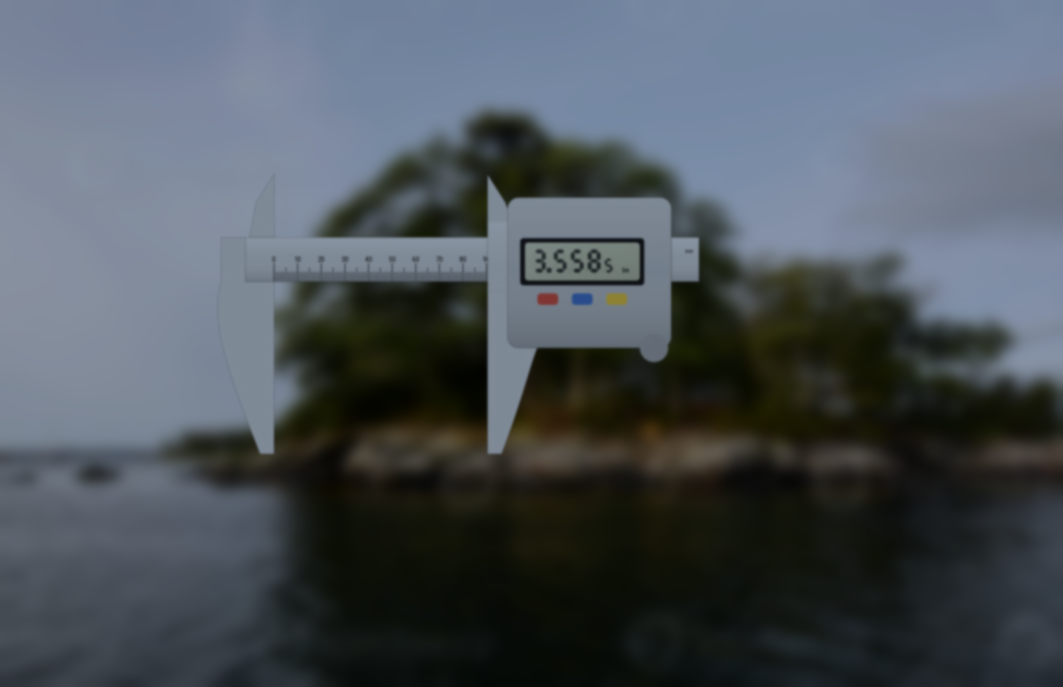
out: 3.5585,in
